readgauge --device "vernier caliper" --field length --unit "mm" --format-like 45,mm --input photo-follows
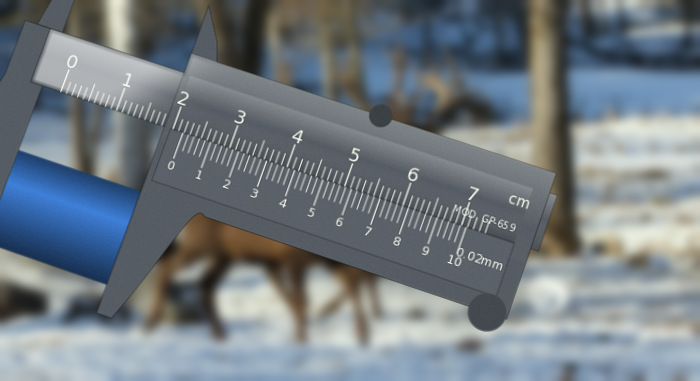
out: 21.8,mm
